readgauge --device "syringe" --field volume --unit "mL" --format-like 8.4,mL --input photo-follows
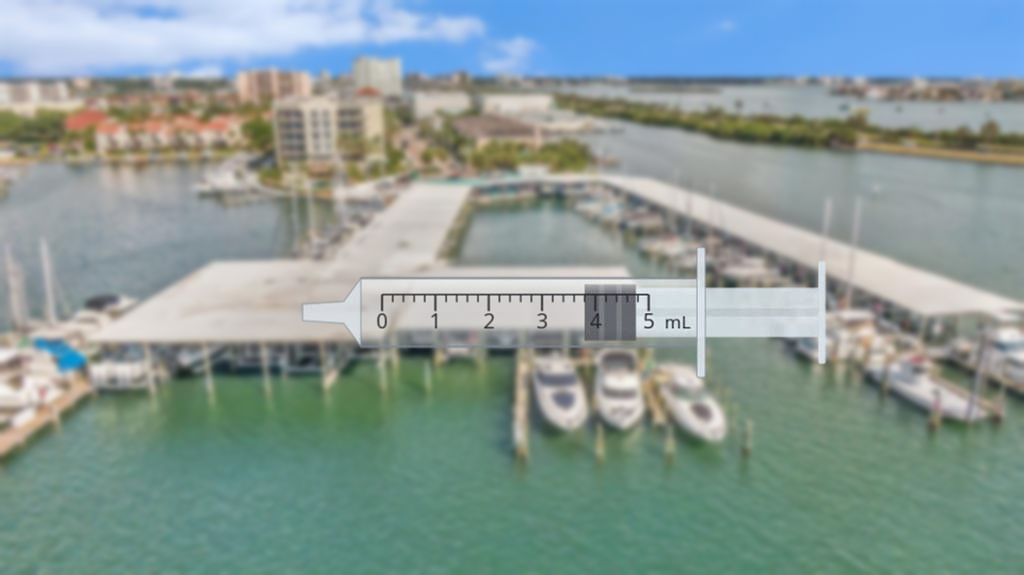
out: 3.8,mL
